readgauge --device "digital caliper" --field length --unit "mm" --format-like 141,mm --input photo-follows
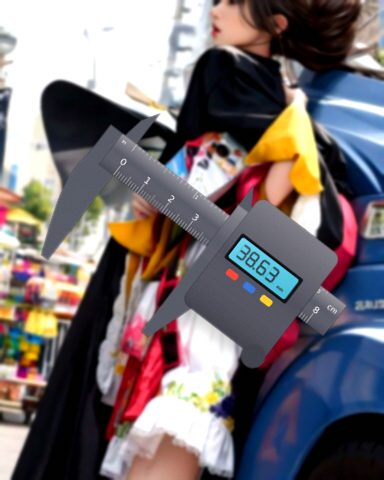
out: 38.63,mm
